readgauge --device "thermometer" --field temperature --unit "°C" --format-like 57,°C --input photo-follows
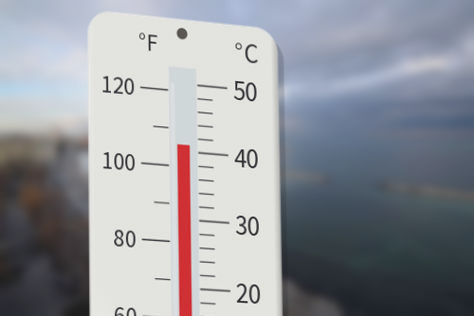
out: 41,°C
